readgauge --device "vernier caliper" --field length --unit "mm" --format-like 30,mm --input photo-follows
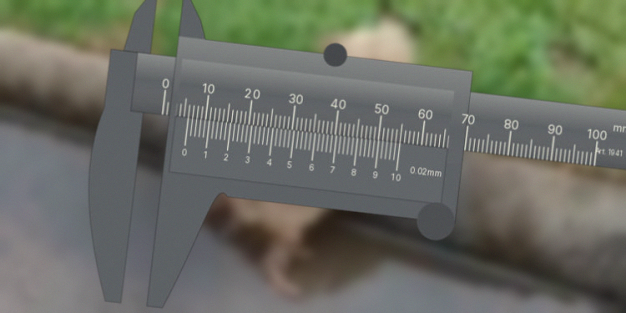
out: 6.0,mm
